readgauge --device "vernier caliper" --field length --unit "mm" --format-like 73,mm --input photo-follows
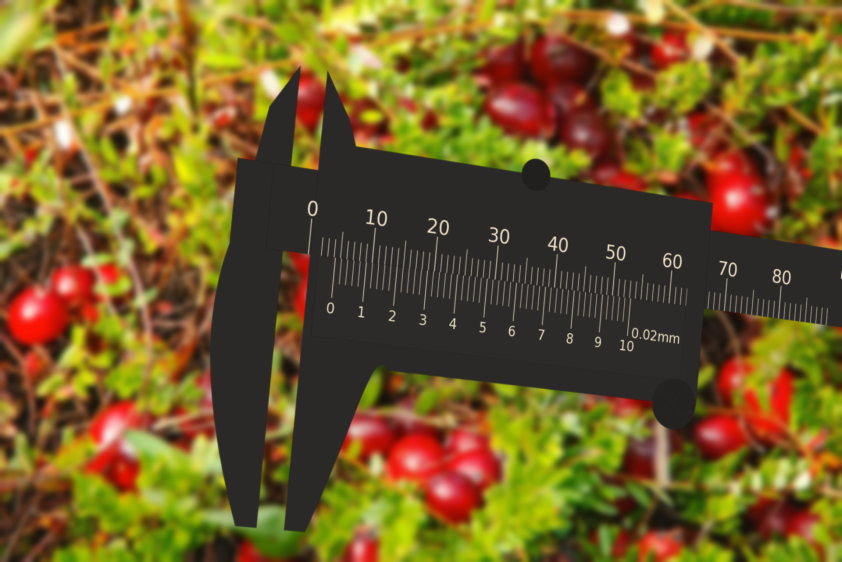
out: 4.2,mm
